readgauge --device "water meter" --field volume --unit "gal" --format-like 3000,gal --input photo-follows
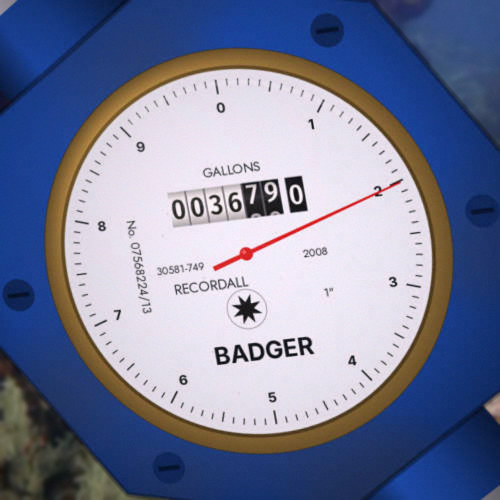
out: 36792.0,gal
